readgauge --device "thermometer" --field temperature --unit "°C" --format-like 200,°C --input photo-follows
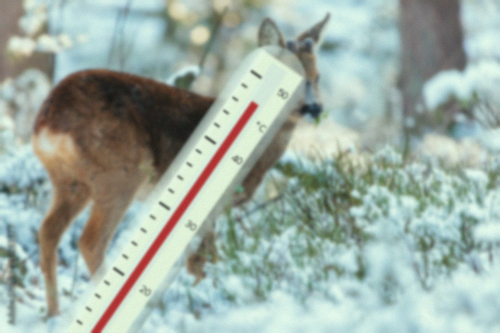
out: 47,°C
